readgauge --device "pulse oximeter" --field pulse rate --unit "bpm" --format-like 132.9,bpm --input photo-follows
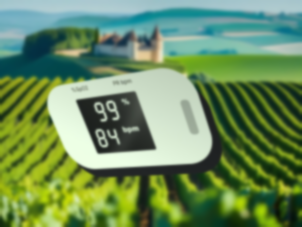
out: 84,bpm
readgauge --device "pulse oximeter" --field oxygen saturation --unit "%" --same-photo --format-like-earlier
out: 99,%
